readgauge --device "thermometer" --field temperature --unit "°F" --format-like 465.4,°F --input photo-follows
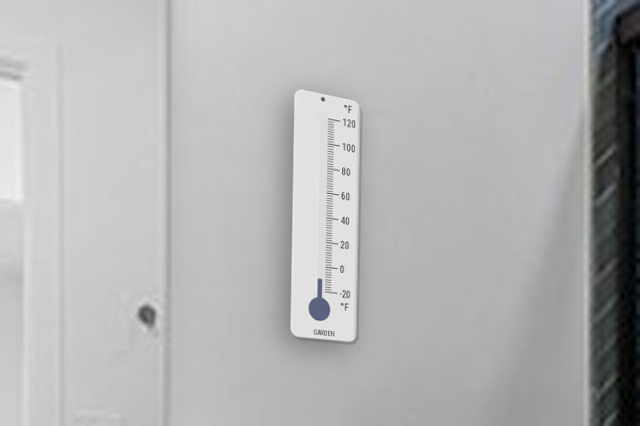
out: -10,°F
